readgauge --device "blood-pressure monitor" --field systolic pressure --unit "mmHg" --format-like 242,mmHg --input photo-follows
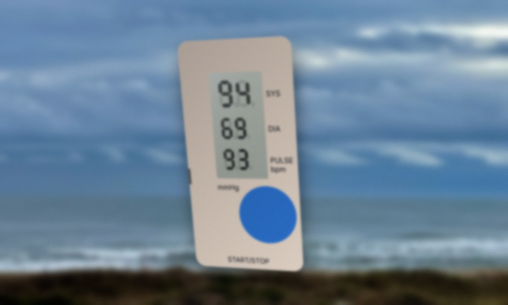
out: 94,mmHg
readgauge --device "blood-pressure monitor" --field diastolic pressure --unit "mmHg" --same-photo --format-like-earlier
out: 69,mmHg
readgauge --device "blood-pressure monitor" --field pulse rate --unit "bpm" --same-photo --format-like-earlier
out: 93,bpm
